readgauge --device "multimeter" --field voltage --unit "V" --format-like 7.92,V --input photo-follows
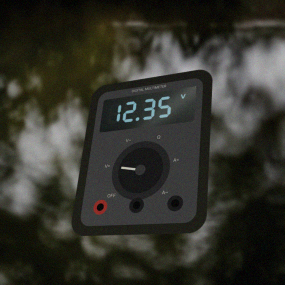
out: 12.35,V
